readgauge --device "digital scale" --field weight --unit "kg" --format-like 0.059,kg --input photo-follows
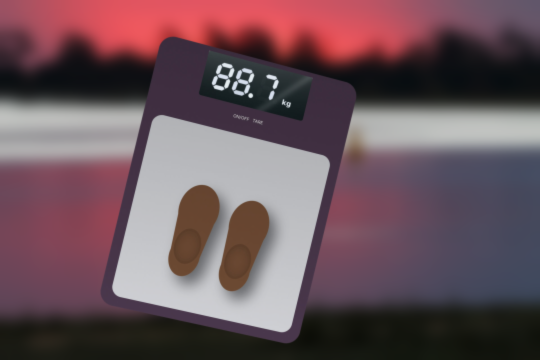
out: 88.7,kg
